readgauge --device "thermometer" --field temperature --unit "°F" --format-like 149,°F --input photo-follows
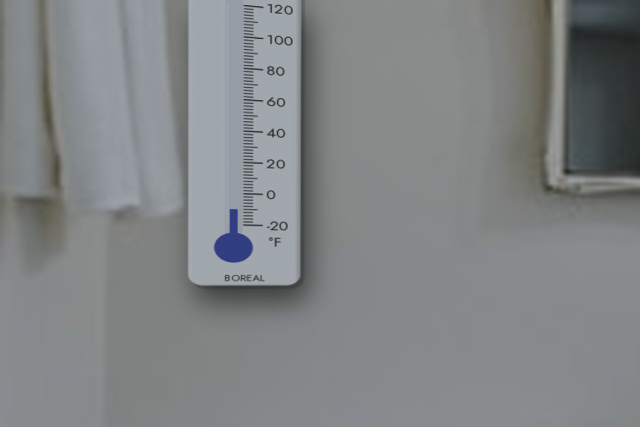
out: -10,°F
